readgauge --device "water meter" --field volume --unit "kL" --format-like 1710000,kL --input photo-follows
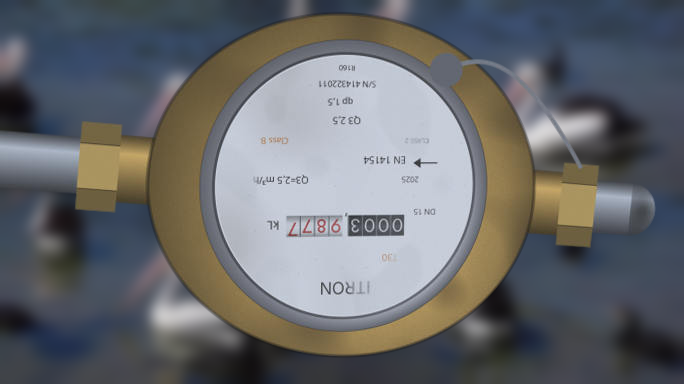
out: 3.9877,kL
